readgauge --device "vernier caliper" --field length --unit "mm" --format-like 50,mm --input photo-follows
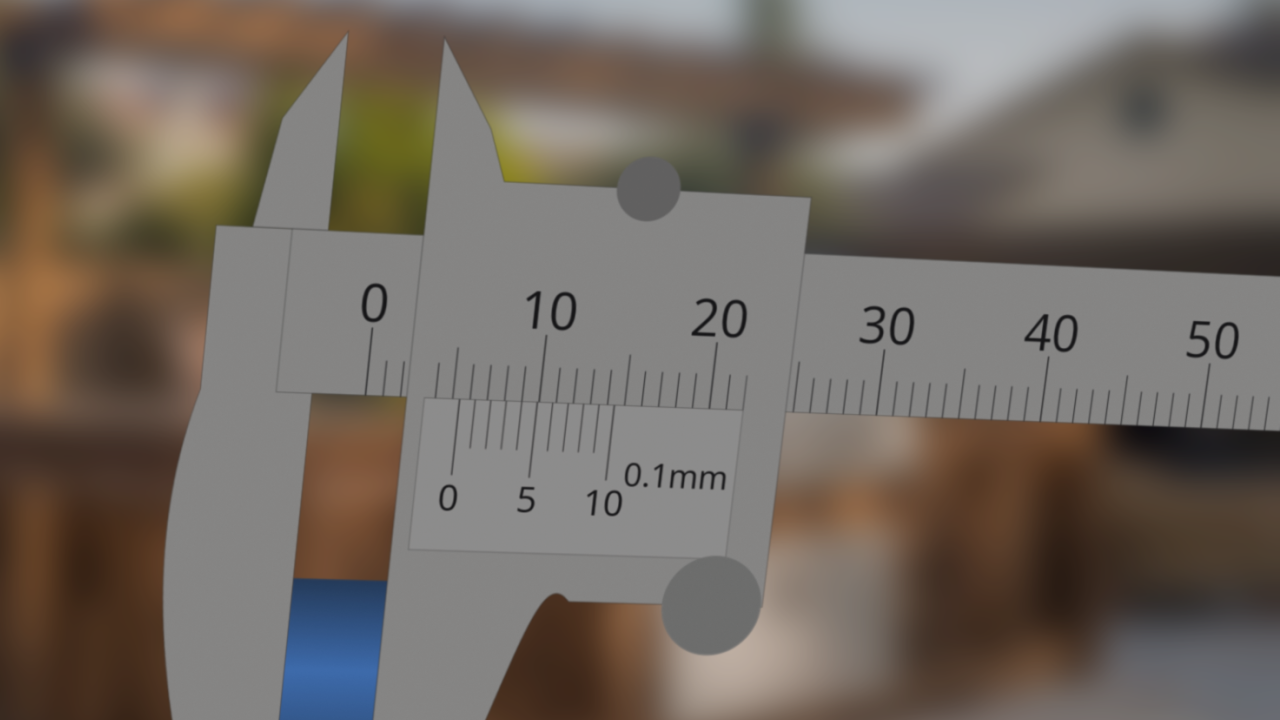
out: 5.4,mm
